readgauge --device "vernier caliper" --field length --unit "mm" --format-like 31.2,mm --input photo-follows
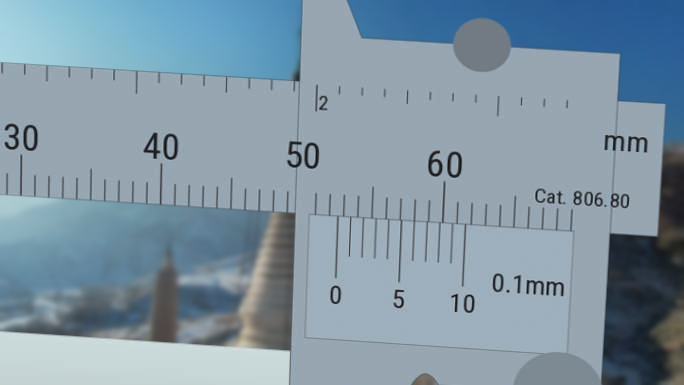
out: 52.6,mm
